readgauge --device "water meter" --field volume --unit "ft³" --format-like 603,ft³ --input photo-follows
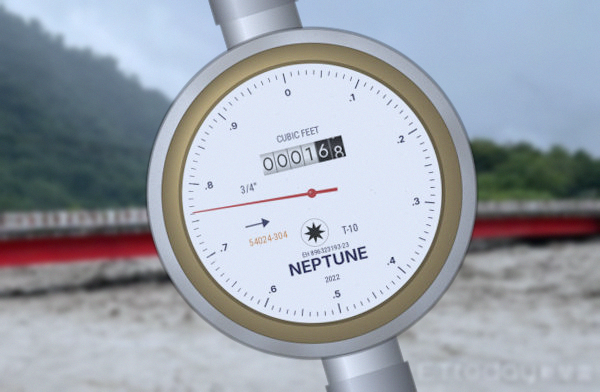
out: 167.76,ft³
